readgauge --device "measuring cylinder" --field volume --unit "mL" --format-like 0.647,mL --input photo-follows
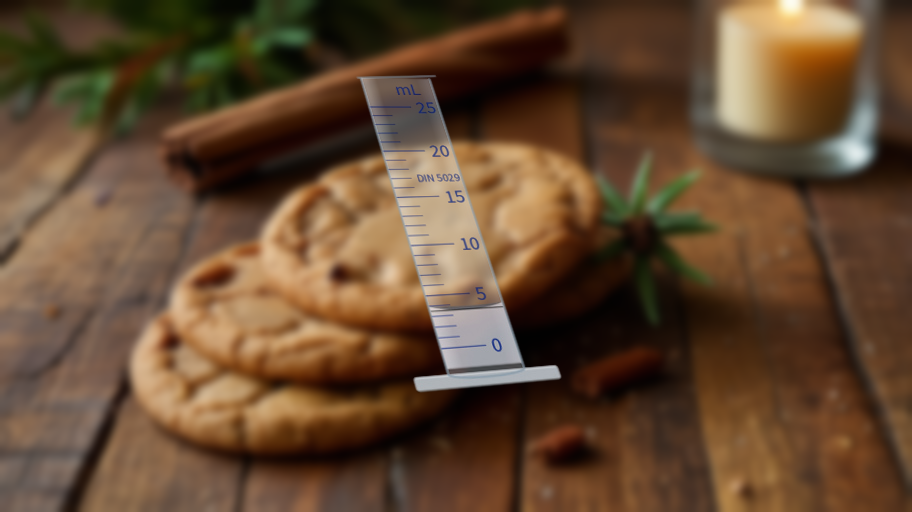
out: 3.5,mL
